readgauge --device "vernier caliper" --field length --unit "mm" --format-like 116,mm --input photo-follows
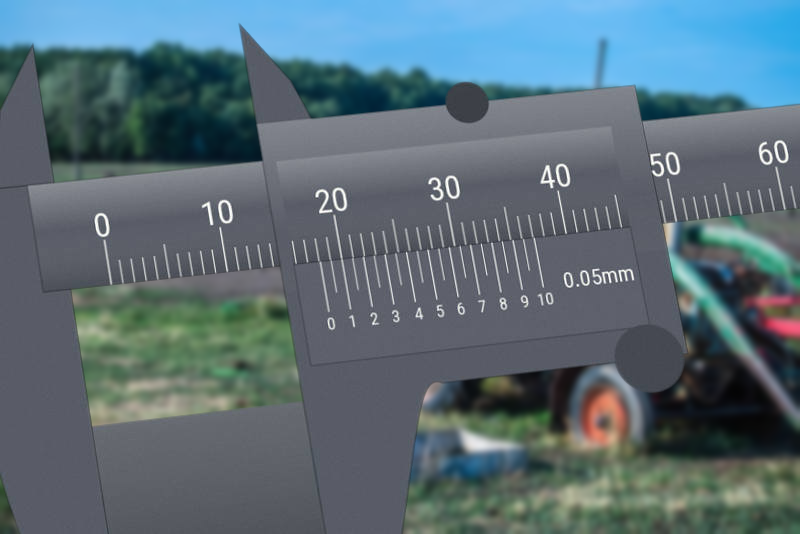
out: 18.1,mm
